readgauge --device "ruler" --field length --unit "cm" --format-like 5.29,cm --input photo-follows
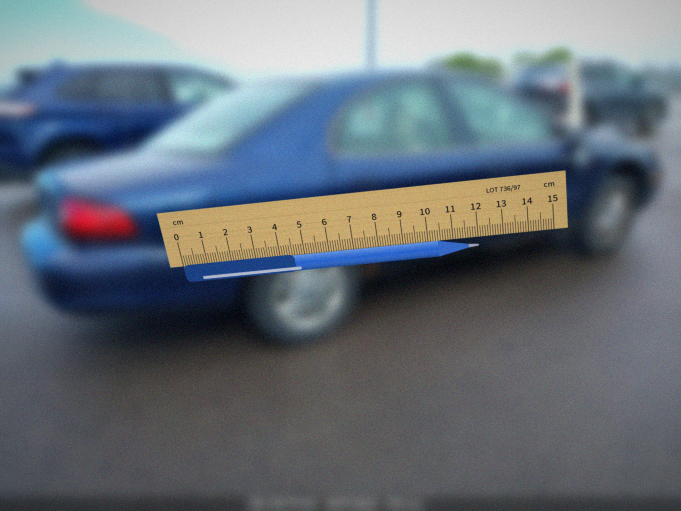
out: 12,cm
